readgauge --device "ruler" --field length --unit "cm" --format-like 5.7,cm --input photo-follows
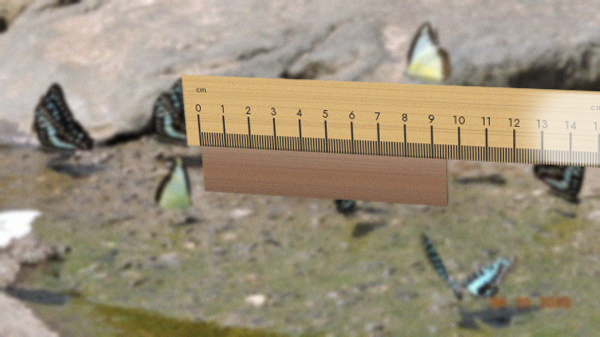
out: 9.5,cm
